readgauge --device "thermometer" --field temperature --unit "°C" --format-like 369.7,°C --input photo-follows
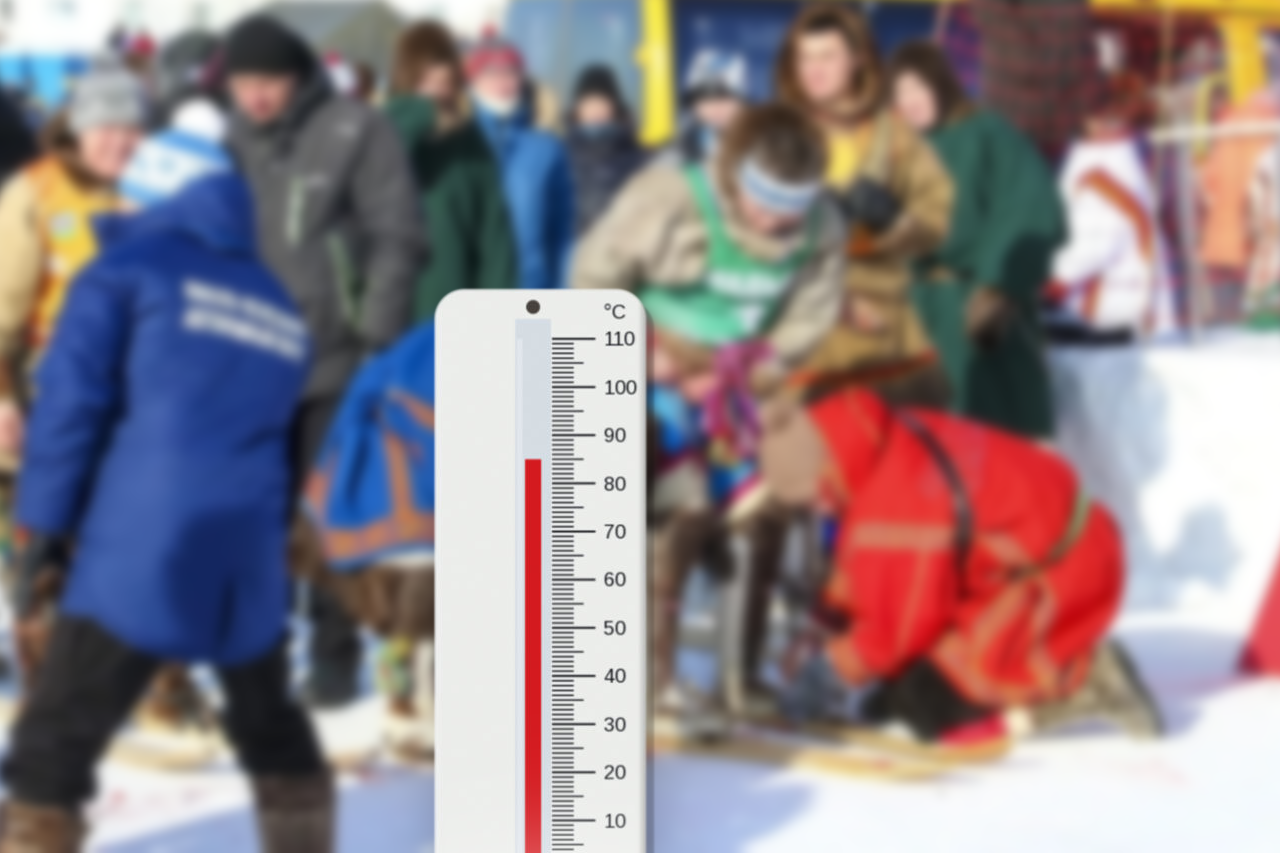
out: 85,°C
